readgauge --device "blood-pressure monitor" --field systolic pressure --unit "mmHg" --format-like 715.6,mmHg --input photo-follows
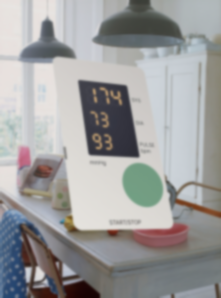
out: 174,mmHg
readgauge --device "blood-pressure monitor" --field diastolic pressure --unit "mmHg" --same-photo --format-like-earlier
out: 73,mmHg
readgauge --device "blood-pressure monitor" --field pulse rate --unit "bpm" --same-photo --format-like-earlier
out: 93,bpm
